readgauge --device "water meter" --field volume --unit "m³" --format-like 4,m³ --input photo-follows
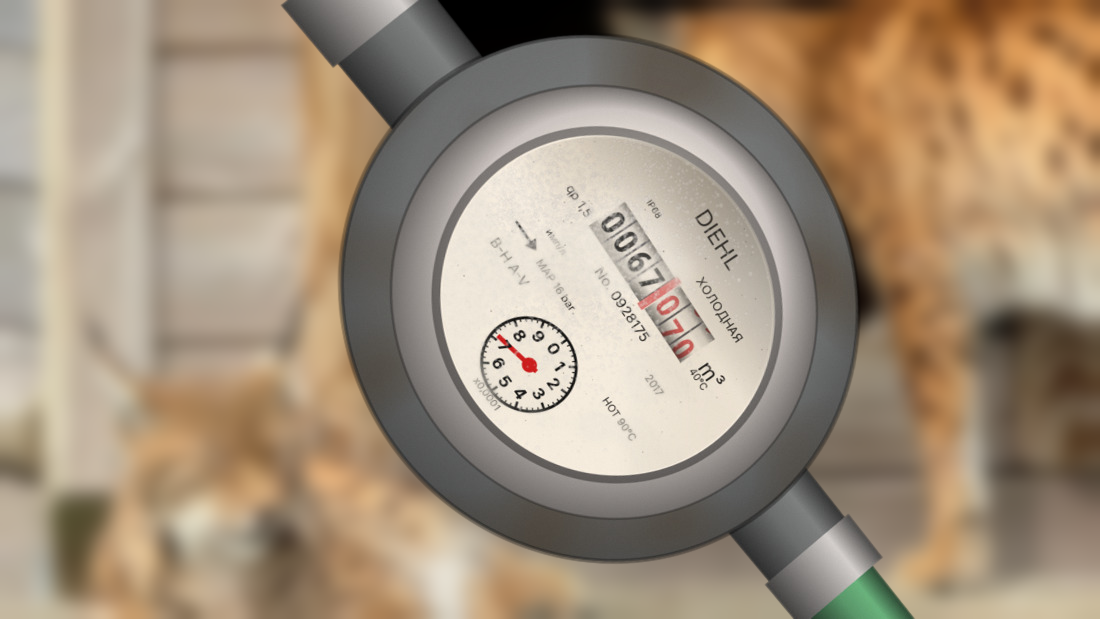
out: 67.0697,m³
